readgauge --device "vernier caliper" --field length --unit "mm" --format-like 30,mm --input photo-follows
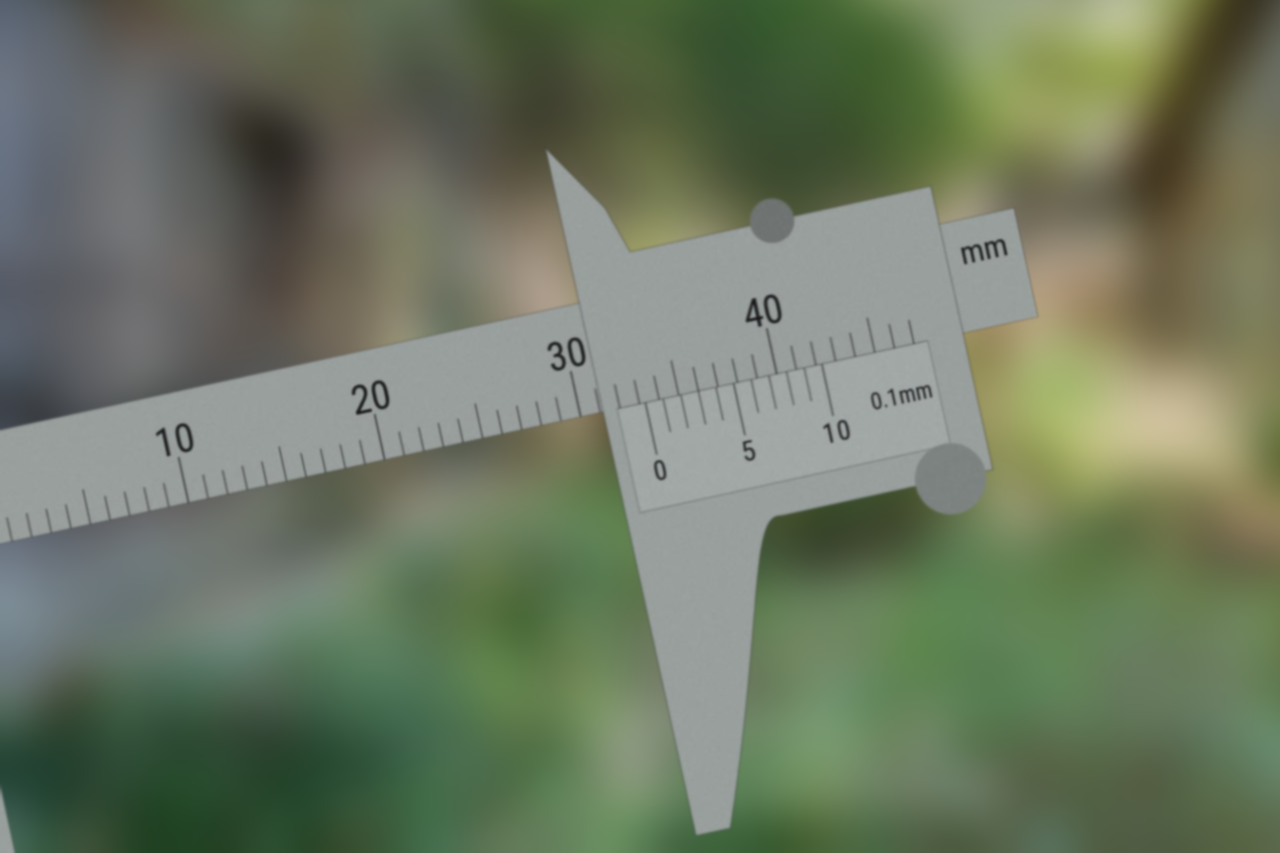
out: 33.3,mm
